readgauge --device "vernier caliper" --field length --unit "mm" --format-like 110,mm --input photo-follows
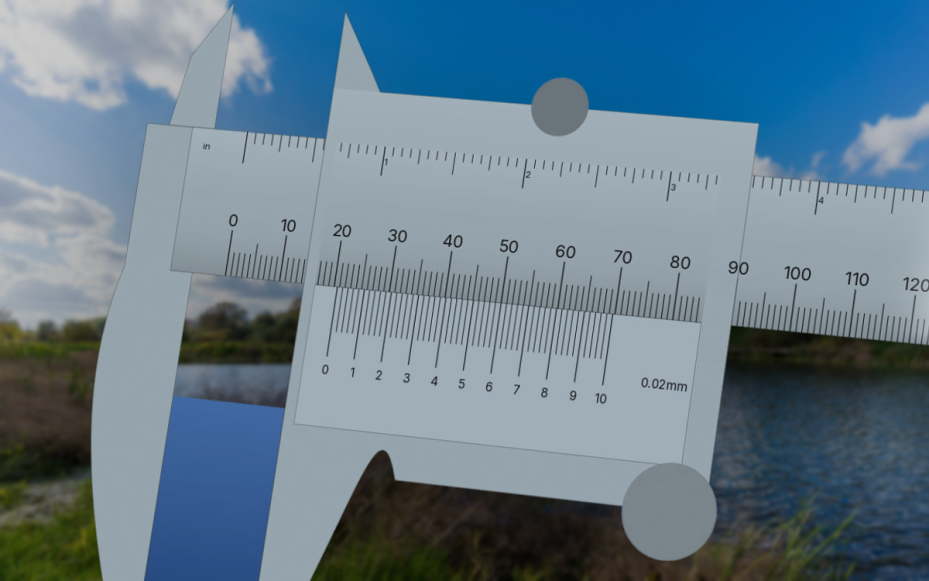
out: 20.6,mm
